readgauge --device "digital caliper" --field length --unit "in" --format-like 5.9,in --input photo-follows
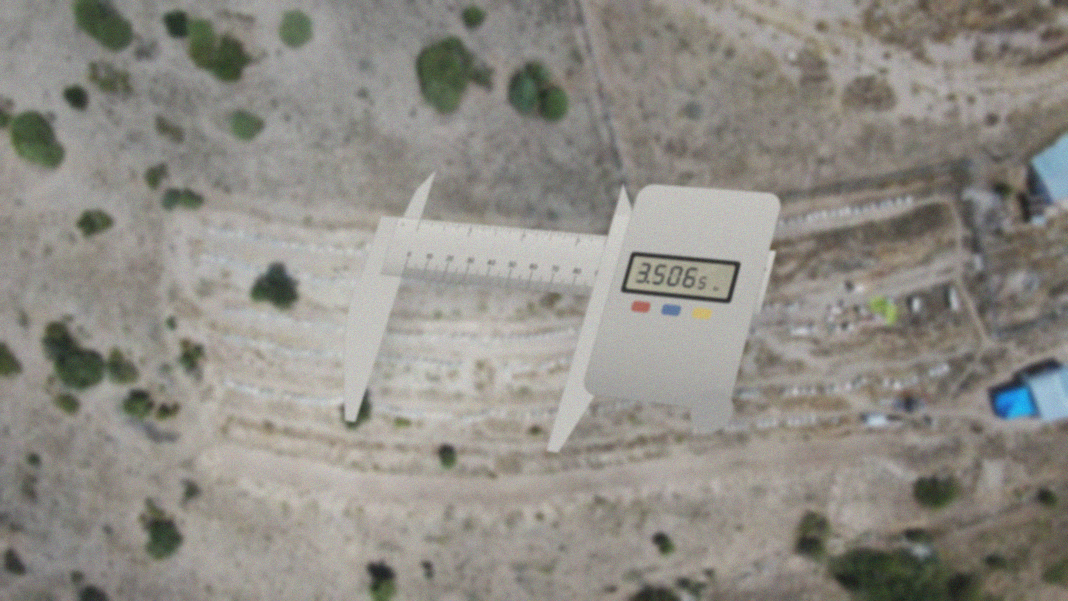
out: 3.5065,in
